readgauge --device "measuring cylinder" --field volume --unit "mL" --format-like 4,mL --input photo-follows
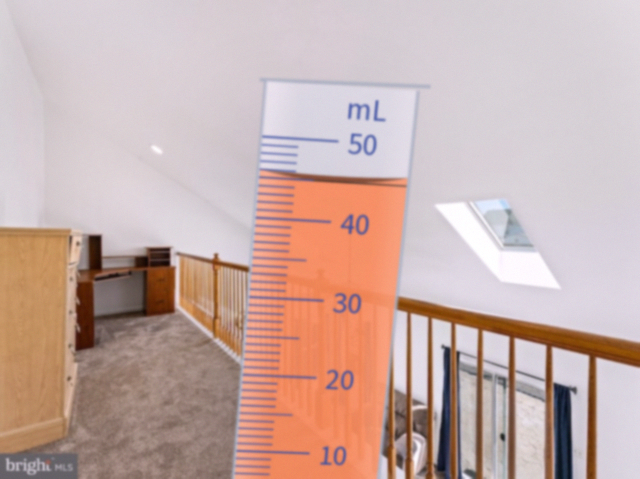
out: 45,mL
